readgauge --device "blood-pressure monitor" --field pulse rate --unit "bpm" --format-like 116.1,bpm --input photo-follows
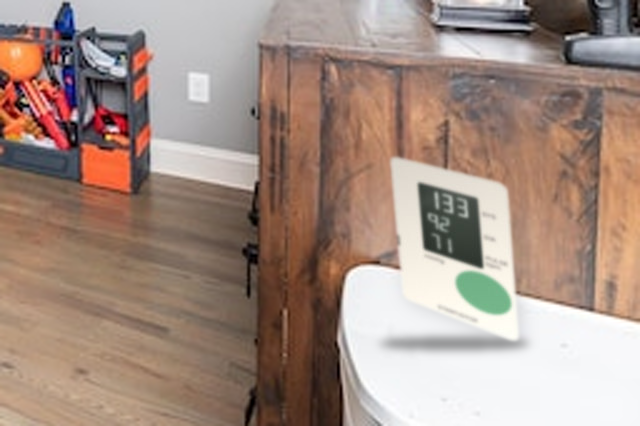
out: 71,bpm
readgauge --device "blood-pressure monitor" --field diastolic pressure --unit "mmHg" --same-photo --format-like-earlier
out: 92,mmHg
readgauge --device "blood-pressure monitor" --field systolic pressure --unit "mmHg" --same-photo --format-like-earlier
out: 133,mmHg
